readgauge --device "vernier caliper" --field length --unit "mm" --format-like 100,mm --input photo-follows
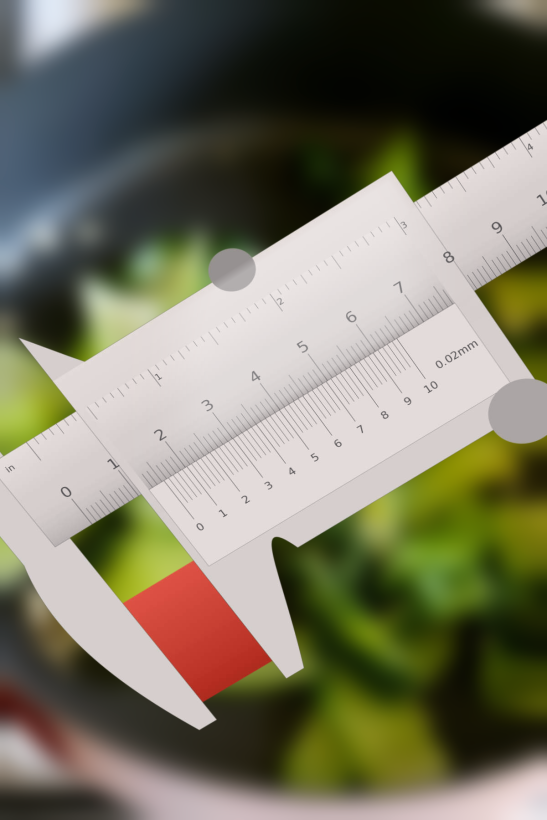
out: 15.4,mm
